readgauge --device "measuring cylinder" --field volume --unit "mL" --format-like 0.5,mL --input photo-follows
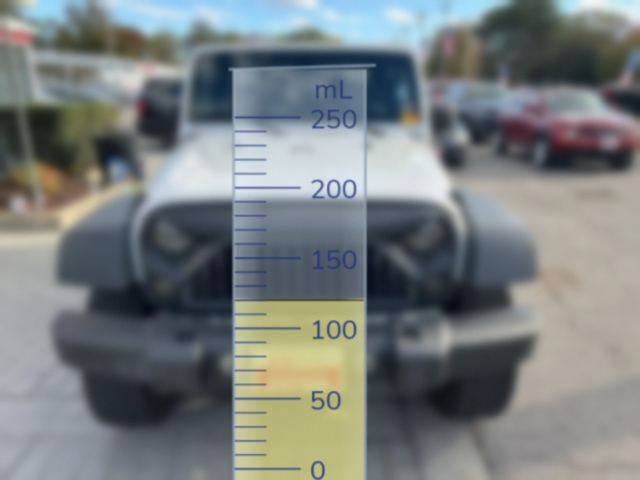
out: 120,mL
